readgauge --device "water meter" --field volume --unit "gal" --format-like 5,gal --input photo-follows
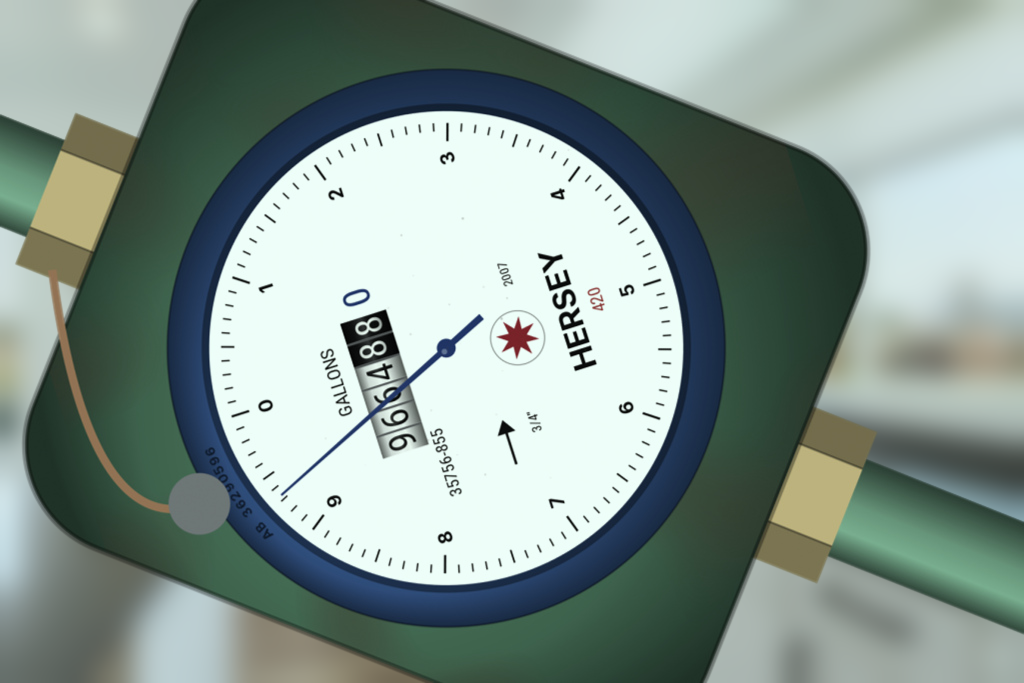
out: 9664879.3,gal
